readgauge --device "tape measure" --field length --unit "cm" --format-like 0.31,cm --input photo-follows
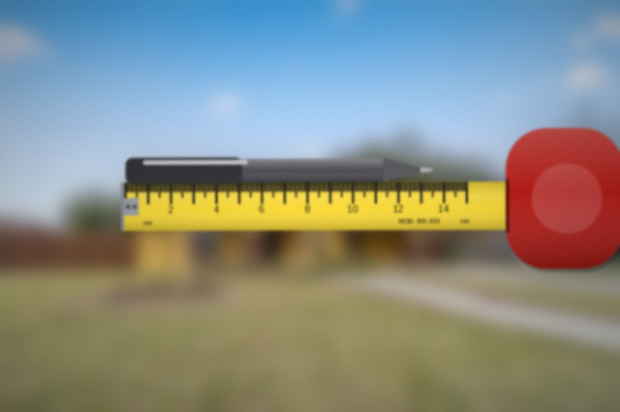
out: 13.5,cm
